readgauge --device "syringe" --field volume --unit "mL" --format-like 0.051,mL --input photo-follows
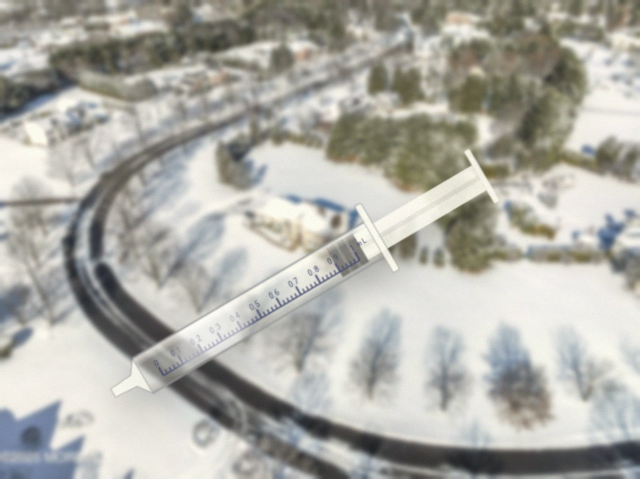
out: 0.9,mL
